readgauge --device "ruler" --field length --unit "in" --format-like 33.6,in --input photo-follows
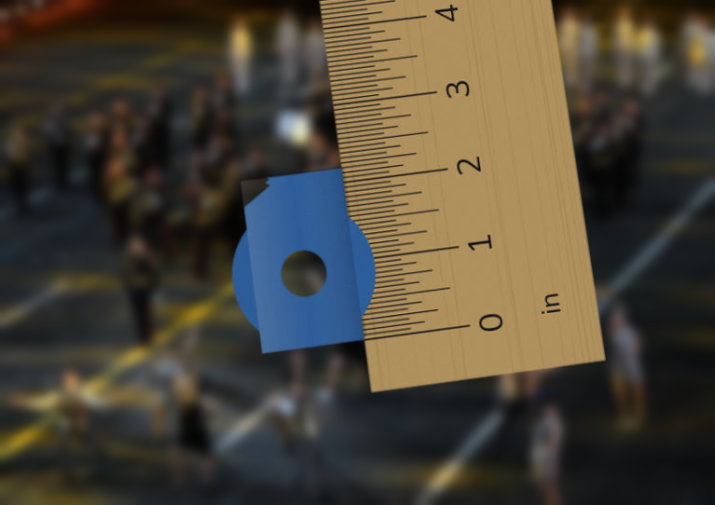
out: 2.1875,in
